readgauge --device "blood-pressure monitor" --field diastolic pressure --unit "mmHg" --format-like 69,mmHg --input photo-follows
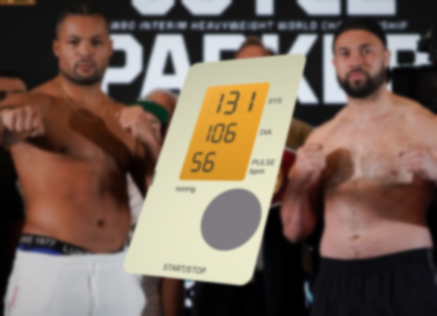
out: 106,mmHg
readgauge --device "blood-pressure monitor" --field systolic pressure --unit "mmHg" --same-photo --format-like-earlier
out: 131,mmHg
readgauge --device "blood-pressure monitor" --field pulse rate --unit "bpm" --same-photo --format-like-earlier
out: 56,bpm
